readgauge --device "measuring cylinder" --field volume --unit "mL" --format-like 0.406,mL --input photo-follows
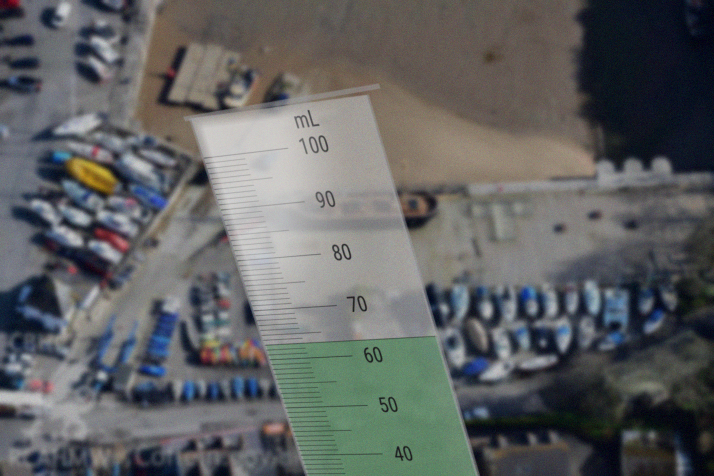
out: 63,mL
